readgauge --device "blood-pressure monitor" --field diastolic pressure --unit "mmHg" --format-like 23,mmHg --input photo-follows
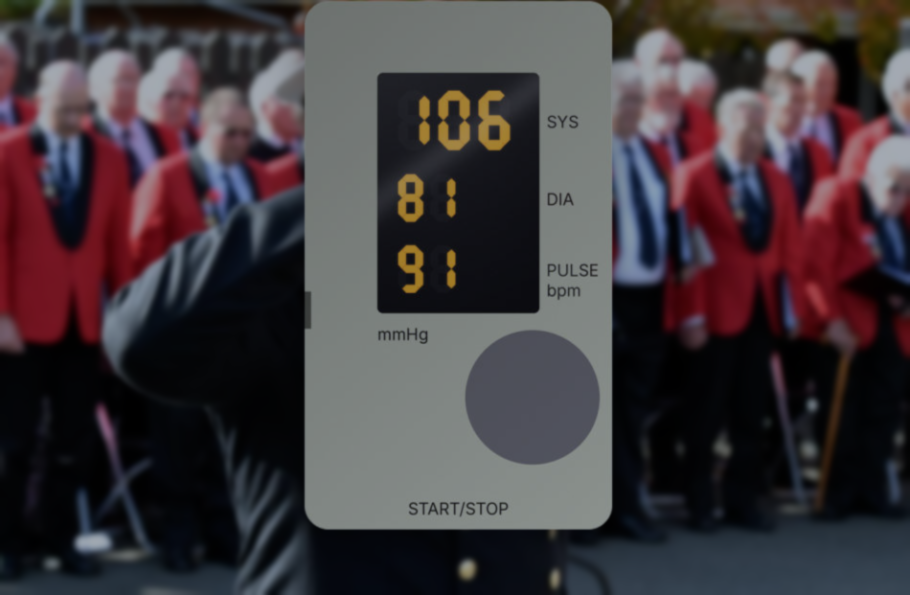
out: 81,mmHg
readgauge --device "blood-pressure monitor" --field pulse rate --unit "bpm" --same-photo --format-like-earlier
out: 91,bpm
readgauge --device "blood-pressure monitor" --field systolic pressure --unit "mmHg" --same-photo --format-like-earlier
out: 106,mmHg
